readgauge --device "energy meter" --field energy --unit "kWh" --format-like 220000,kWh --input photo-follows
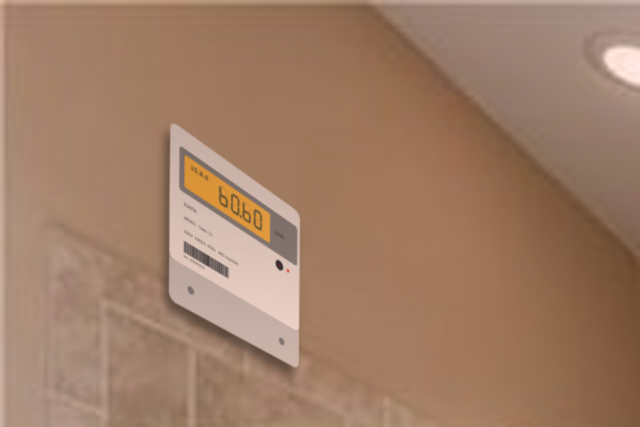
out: 60.60,kWh
